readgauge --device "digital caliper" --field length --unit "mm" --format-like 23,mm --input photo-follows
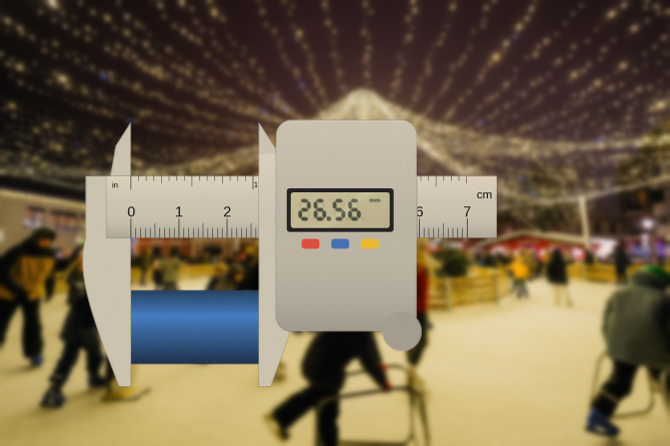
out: 26.56,mm
